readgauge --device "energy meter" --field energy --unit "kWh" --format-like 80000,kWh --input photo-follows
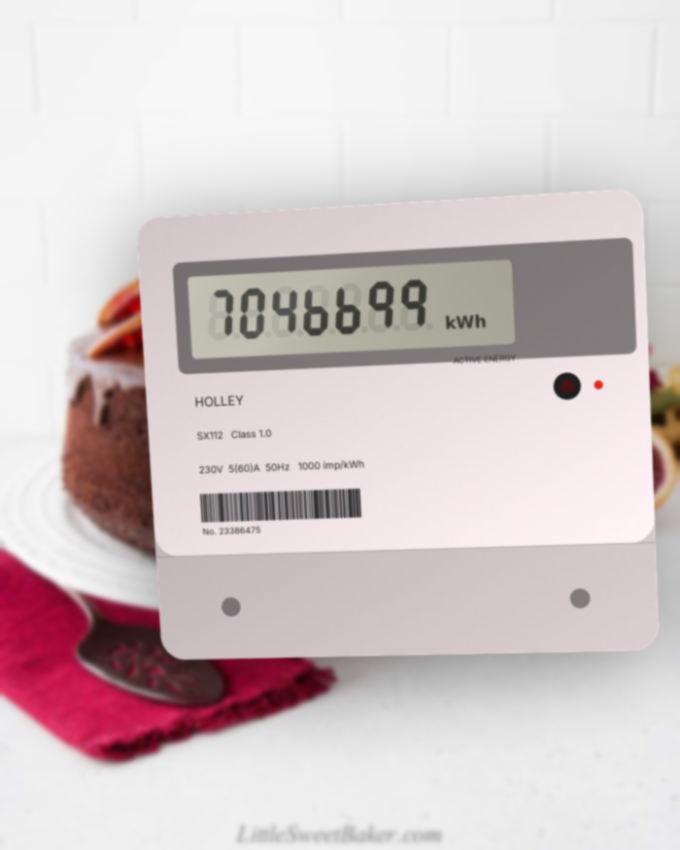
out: 7046699,kWh
